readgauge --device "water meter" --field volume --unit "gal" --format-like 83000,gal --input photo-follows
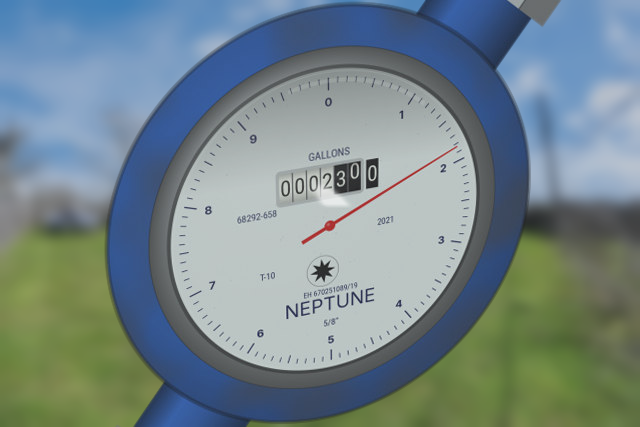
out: 2301.8,gal
